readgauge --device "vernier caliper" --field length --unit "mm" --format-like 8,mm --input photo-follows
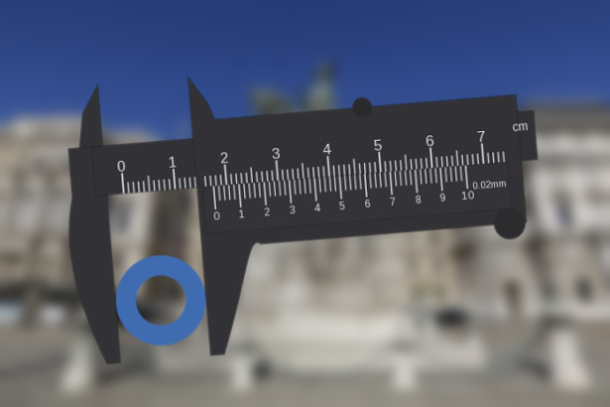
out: 17.5,mm
